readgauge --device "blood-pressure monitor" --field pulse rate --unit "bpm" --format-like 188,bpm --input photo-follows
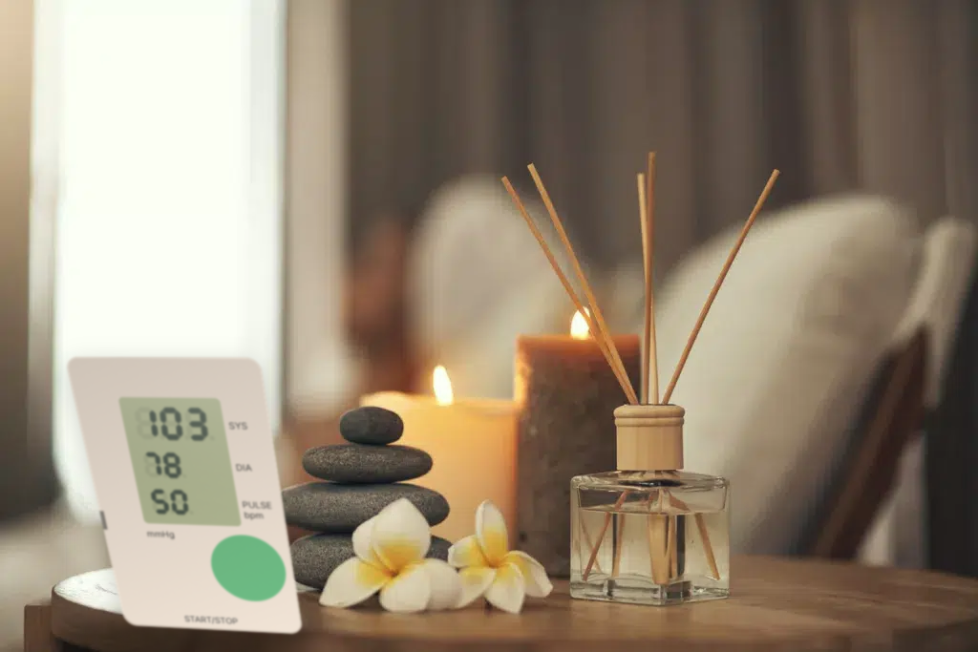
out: 50,bpm
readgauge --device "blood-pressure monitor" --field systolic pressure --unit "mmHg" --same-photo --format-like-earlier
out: 103,mmHg
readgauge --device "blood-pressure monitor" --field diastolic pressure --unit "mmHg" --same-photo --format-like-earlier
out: 78,mmHg
